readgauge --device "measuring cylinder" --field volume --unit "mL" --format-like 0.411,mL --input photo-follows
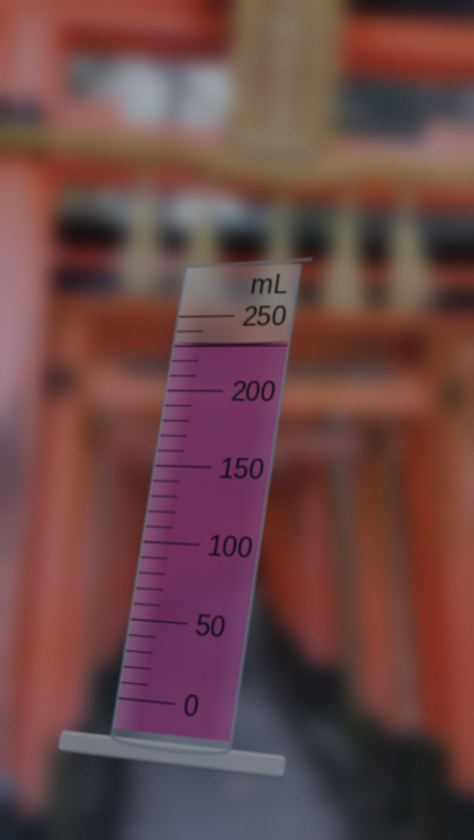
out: 230,mL
